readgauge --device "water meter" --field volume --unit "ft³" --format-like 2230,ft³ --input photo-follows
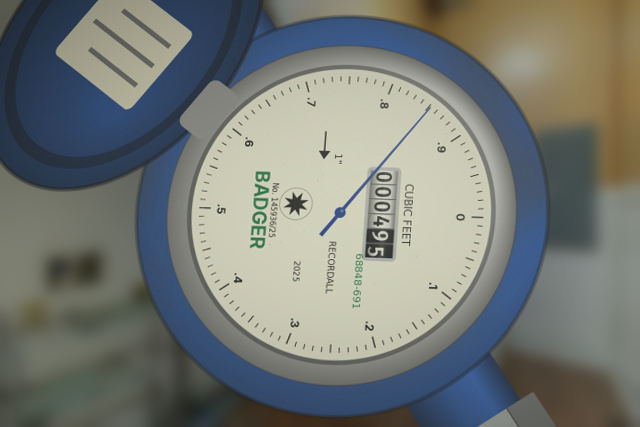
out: 494.85,ft³
